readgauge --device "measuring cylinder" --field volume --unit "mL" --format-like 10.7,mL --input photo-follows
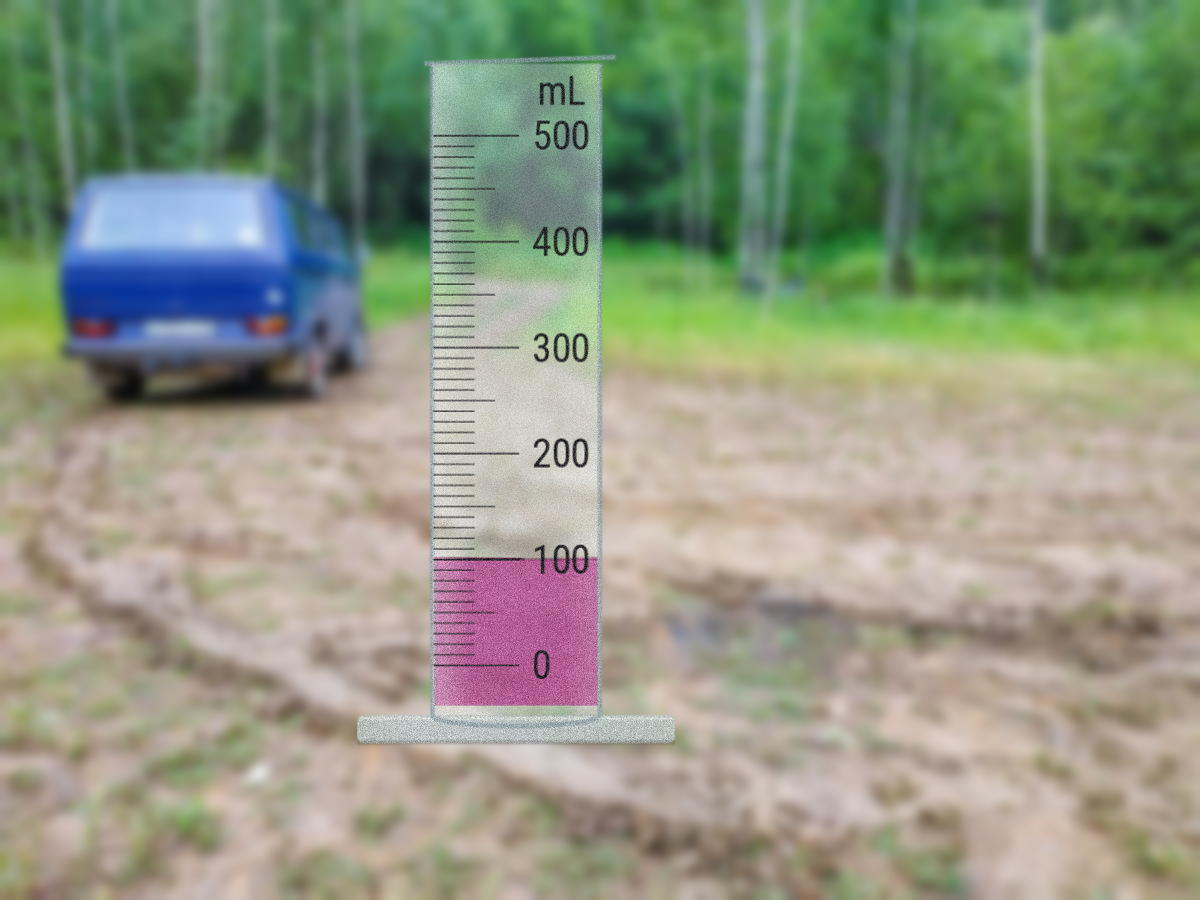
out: 100,mL
